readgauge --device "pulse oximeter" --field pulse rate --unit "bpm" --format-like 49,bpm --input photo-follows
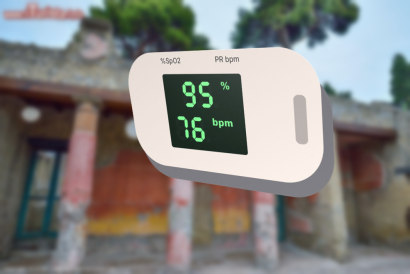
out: 76,bpm
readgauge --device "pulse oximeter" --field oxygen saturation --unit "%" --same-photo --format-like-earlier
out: 95,%
